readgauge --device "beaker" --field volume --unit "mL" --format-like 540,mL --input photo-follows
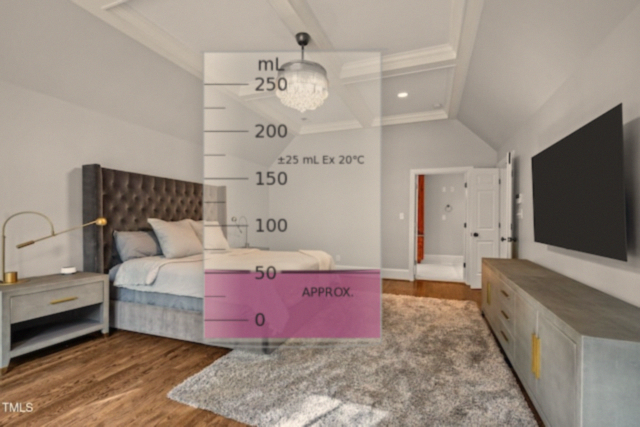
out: 50,mL
